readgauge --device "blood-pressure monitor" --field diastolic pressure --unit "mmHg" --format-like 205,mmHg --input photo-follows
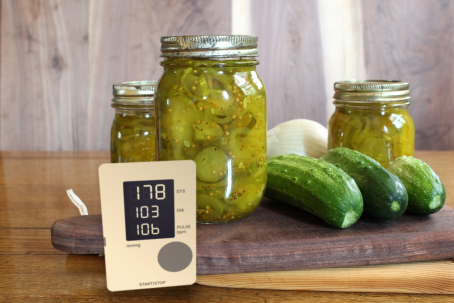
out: 103,mmHg
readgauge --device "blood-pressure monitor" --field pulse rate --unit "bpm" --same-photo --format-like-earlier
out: 106,bpm
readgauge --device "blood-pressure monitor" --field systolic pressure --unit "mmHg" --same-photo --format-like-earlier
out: 178,mmHg
